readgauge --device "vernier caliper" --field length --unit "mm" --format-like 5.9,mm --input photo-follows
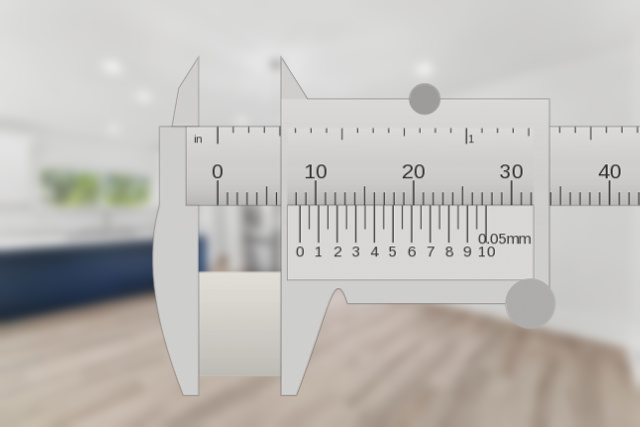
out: 8.4,mm
